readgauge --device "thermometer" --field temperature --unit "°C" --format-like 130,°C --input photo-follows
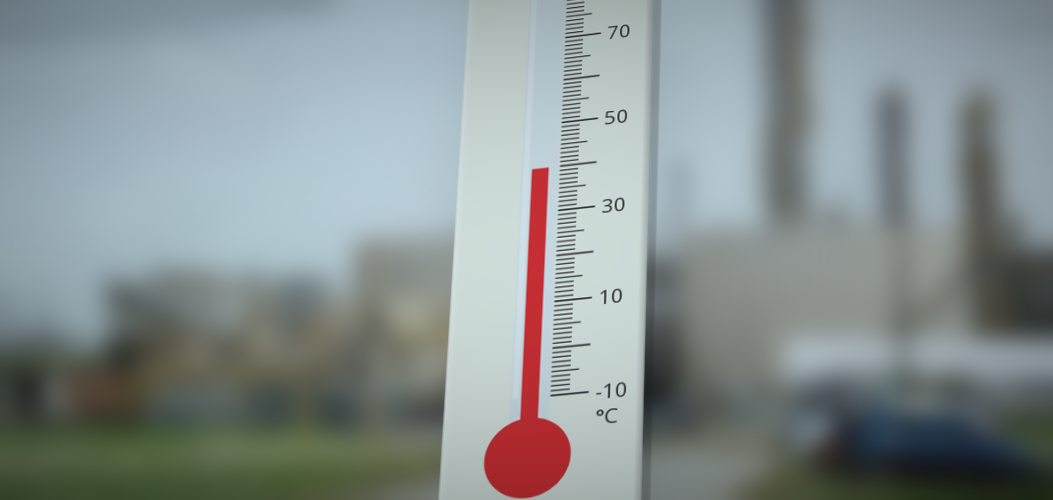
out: 40,°C
